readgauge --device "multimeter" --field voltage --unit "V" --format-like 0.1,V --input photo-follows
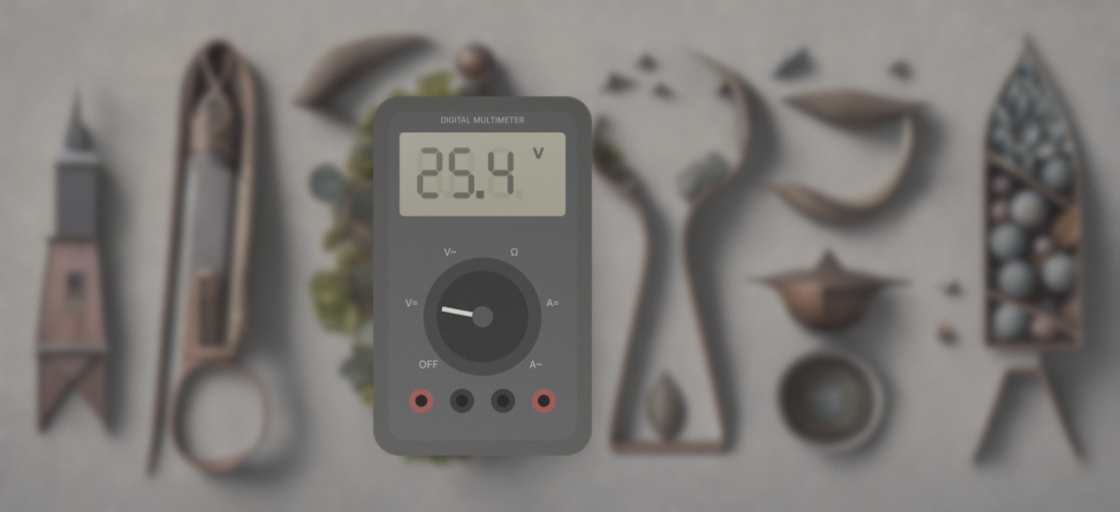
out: 25.4,V
